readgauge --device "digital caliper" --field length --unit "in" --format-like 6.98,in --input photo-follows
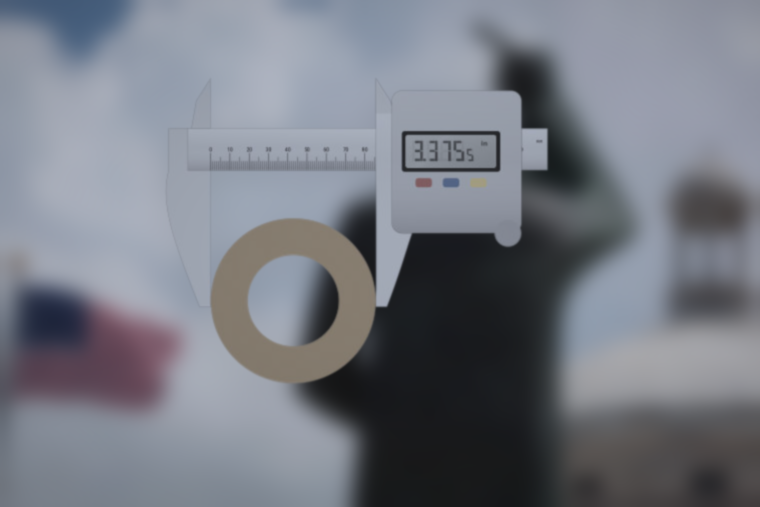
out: 3.3755,in
